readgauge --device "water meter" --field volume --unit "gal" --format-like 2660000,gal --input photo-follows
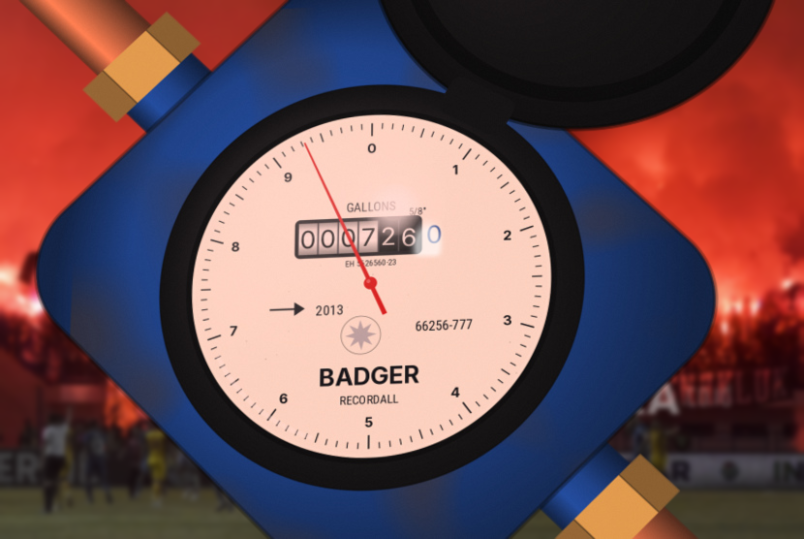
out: 7259.3,gal
